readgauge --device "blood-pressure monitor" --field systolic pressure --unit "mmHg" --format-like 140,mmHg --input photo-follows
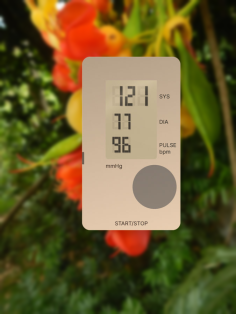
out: 121,mmHg
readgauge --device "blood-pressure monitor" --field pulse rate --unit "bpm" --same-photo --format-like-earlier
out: 96,bpm
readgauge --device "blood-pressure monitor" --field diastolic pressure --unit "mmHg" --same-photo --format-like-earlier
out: 77,mmHg
